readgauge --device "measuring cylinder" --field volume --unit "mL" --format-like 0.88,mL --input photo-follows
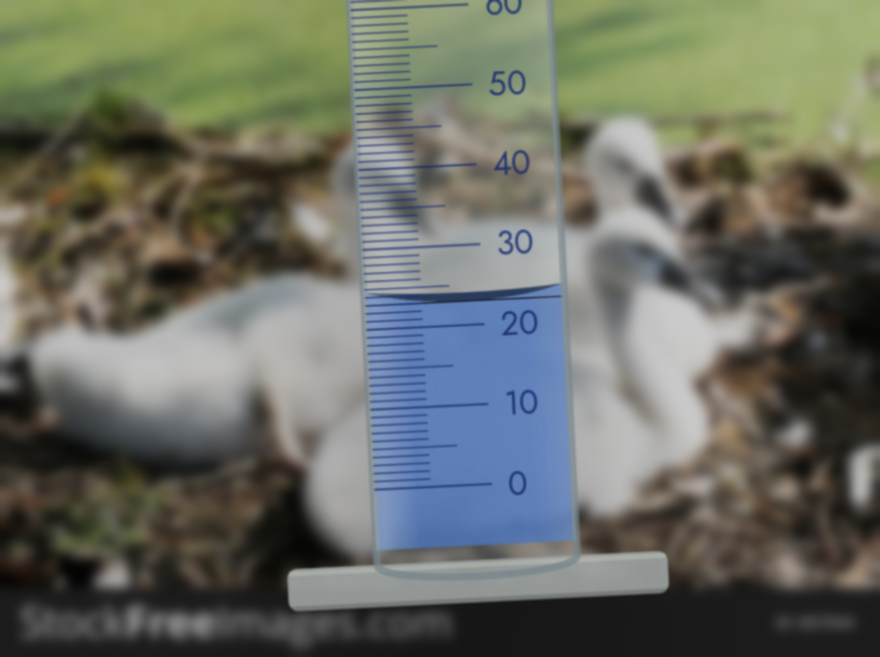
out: 23,mL
